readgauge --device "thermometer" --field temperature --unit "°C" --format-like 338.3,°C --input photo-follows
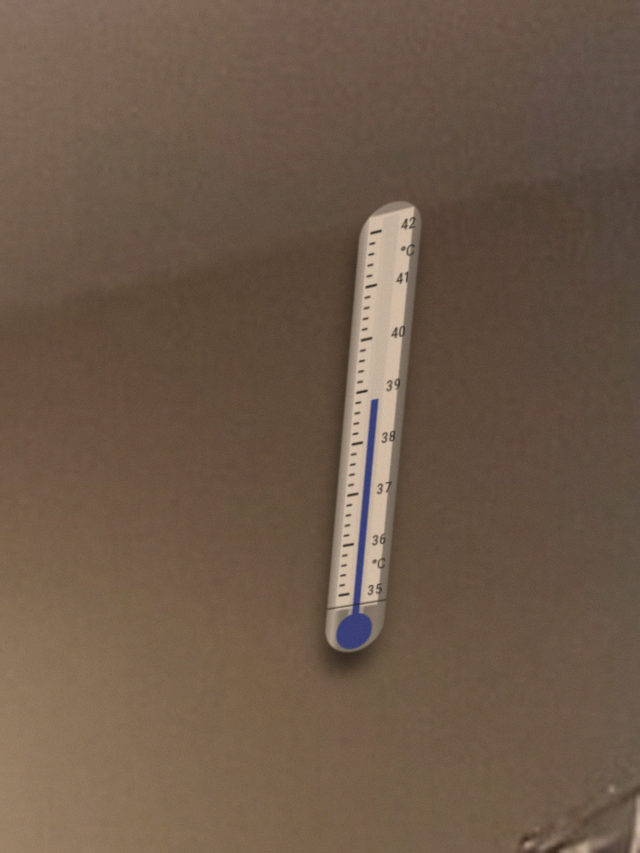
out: 38.8,°C
